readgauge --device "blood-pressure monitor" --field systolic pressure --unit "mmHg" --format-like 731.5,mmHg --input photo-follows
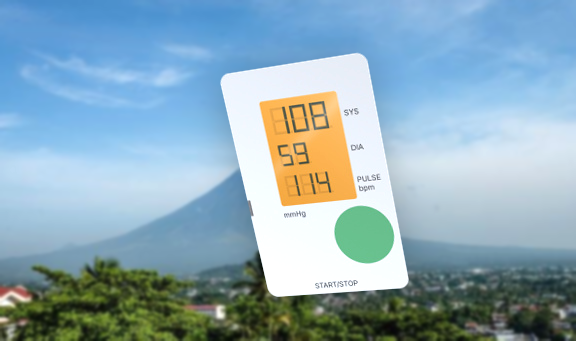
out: 108,mmHg
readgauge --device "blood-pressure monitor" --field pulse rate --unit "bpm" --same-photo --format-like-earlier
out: 114,bpm
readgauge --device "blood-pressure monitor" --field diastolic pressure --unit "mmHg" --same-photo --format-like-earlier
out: 59,mmHg
